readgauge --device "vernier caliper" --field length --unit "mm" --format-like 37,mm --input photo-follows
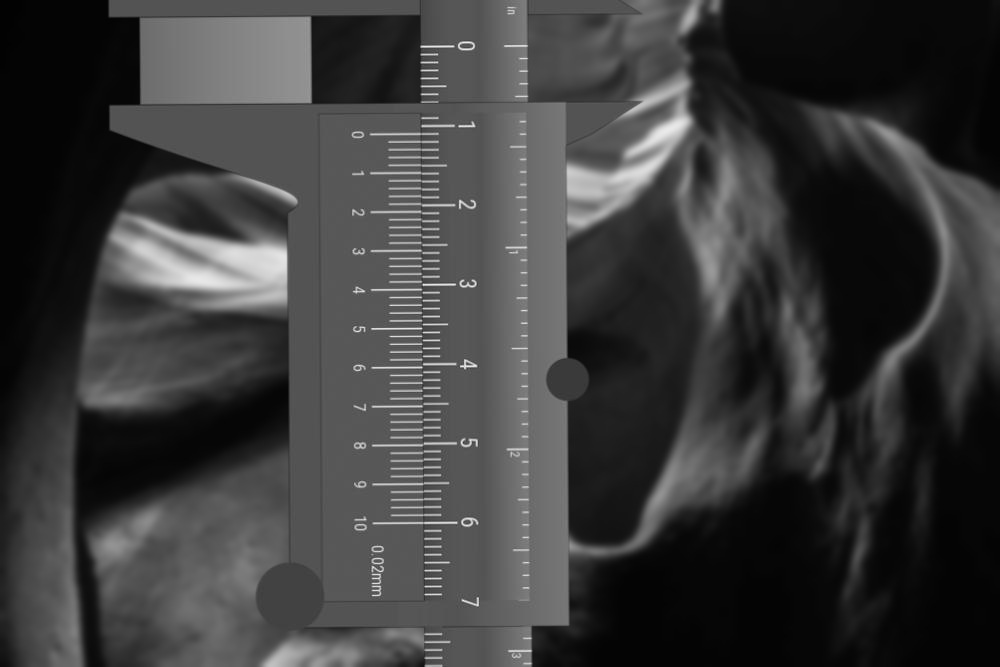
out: 11.0,mm
